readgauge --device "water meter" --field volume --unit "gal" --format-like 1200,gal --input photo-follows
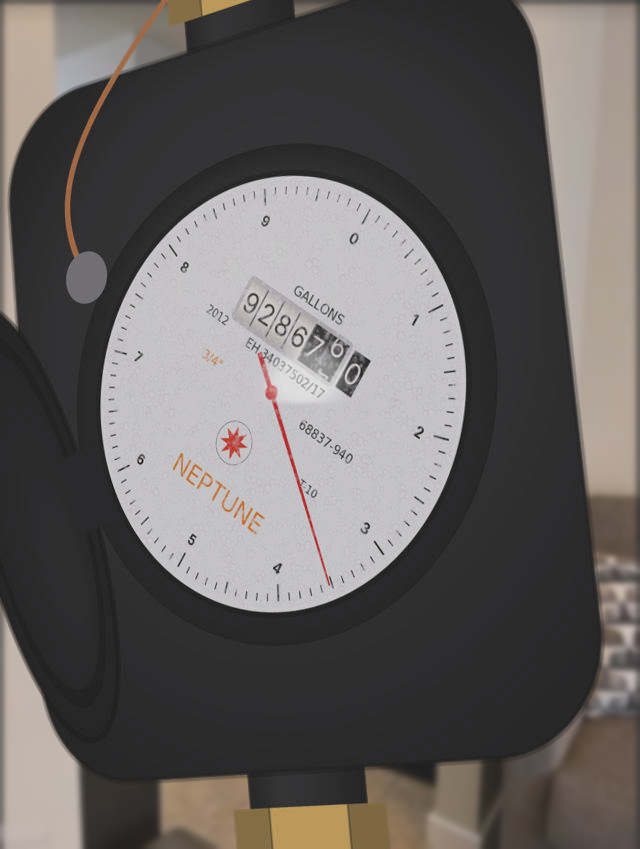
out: 9286763.5,gal
